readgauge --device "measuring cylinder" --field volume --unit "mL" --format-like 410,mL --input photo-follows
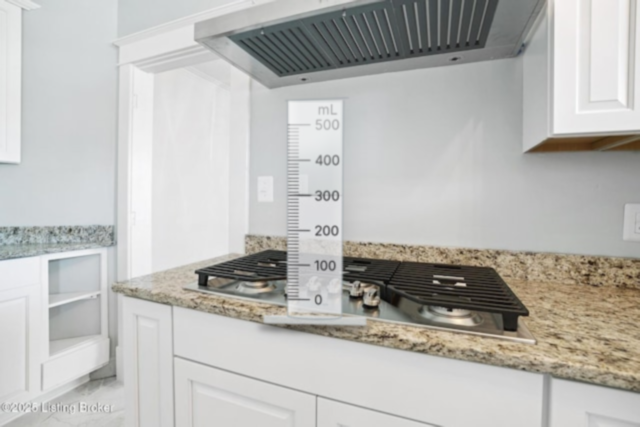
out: 300,mL
